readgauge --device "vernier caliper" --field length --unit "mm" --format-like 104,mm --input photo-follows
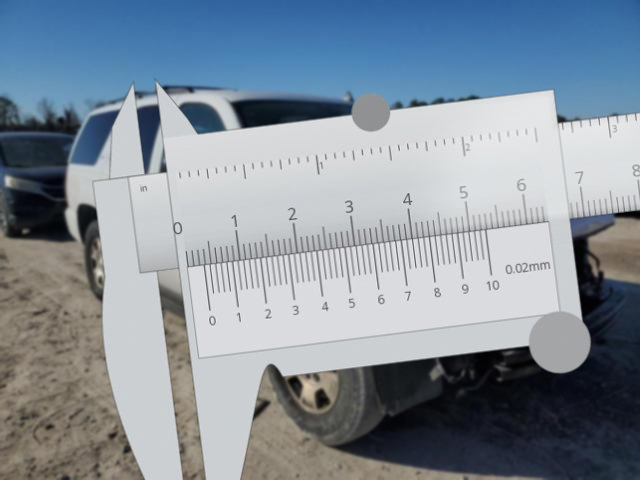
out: 3.8,mm
